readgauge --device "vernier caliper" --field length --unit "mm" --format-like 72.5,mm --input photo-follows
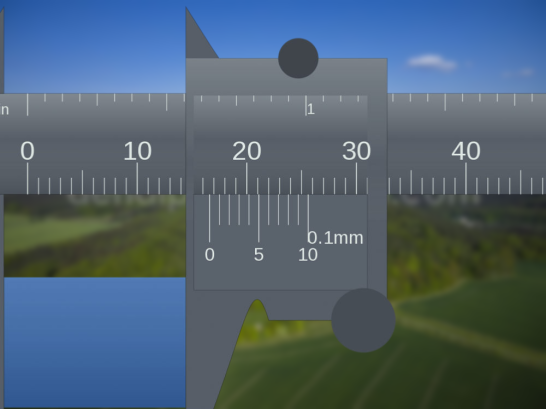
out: 16.6,mm
